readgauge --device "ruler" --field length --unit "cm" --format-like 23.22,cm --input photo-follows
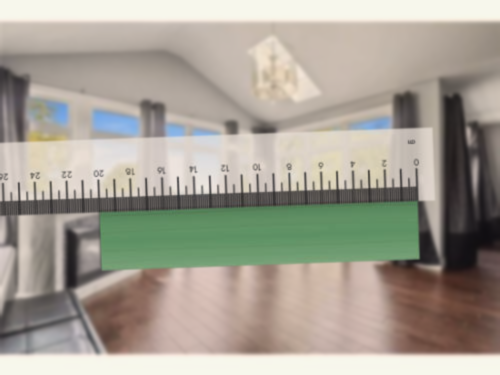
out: 20,cm
